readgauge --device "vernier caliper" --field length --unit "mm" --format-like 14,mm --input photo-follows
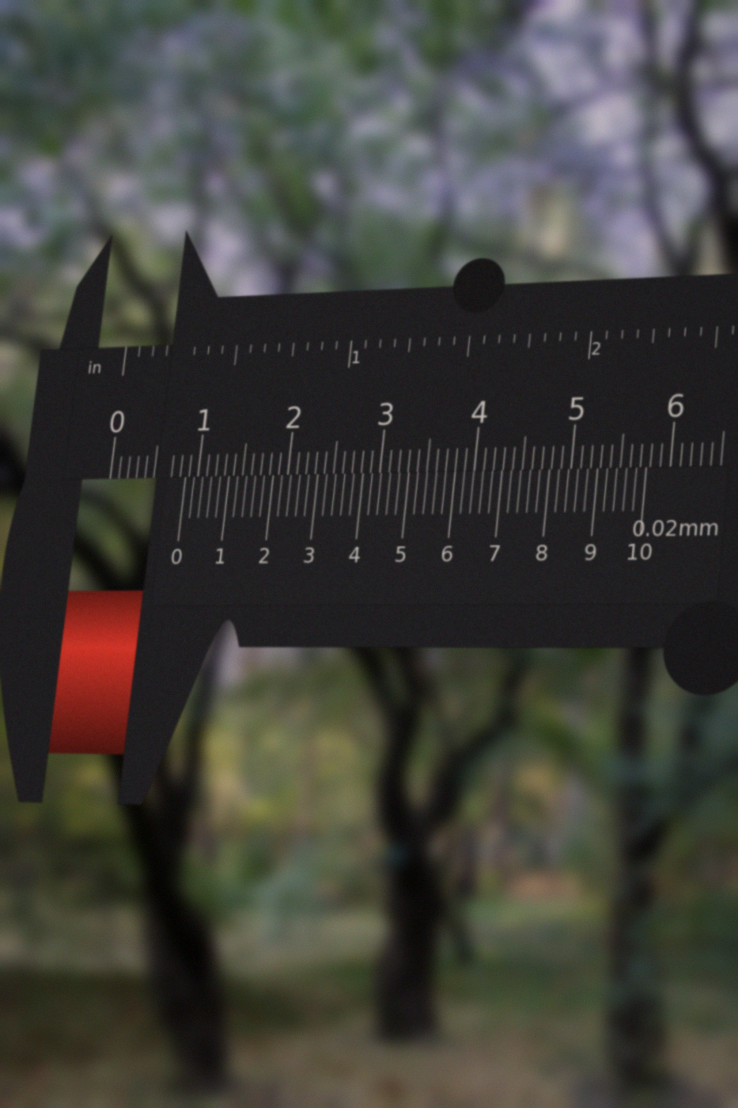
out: 8.6,mm
